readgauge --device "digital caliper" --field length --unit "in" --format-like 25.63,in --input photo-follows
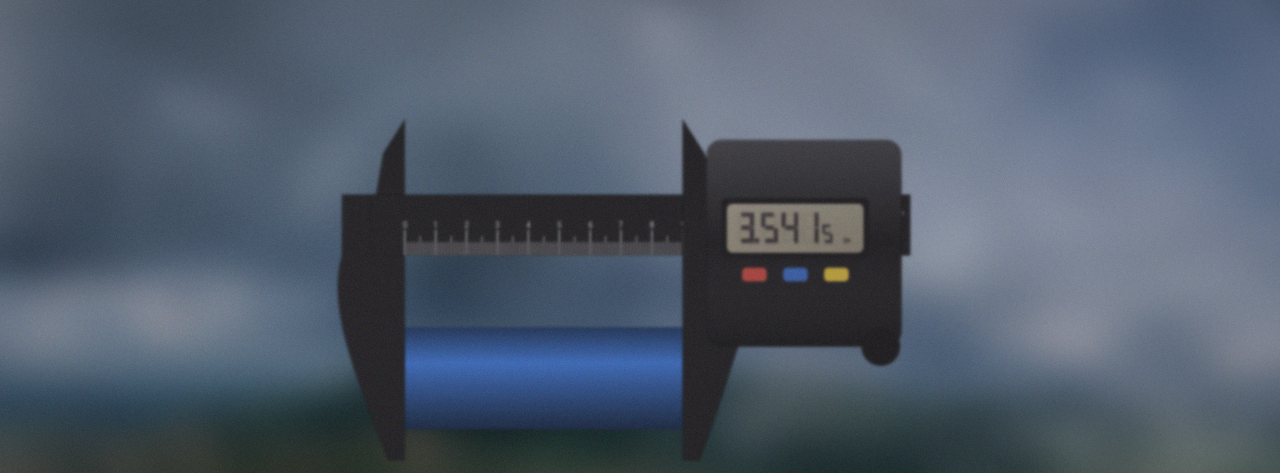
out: 3.5415,in
